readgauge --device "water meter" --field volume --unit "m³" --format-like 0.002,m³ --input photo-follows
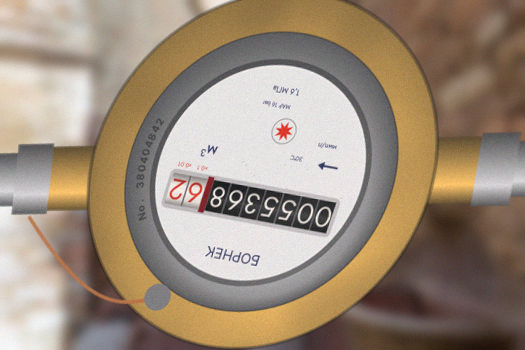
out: 55368.62,m³
